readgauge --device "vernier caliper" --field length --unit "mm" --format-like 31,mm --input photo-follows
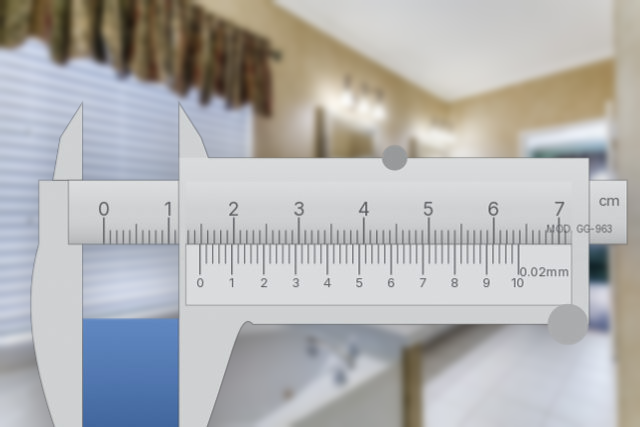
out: 14.8,mm
